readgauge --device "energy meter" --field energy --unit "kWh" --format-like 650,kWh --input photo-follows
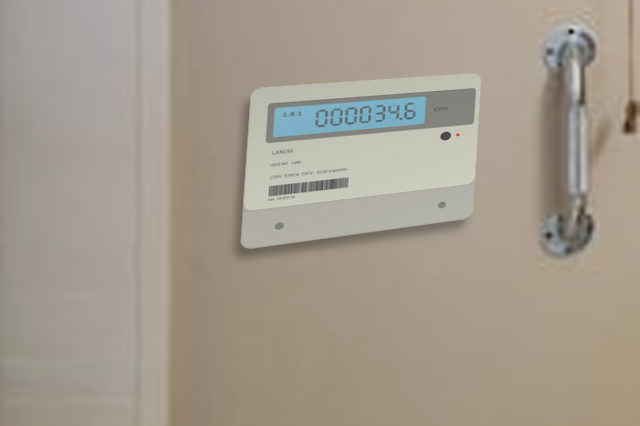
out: 34.6,kWh
